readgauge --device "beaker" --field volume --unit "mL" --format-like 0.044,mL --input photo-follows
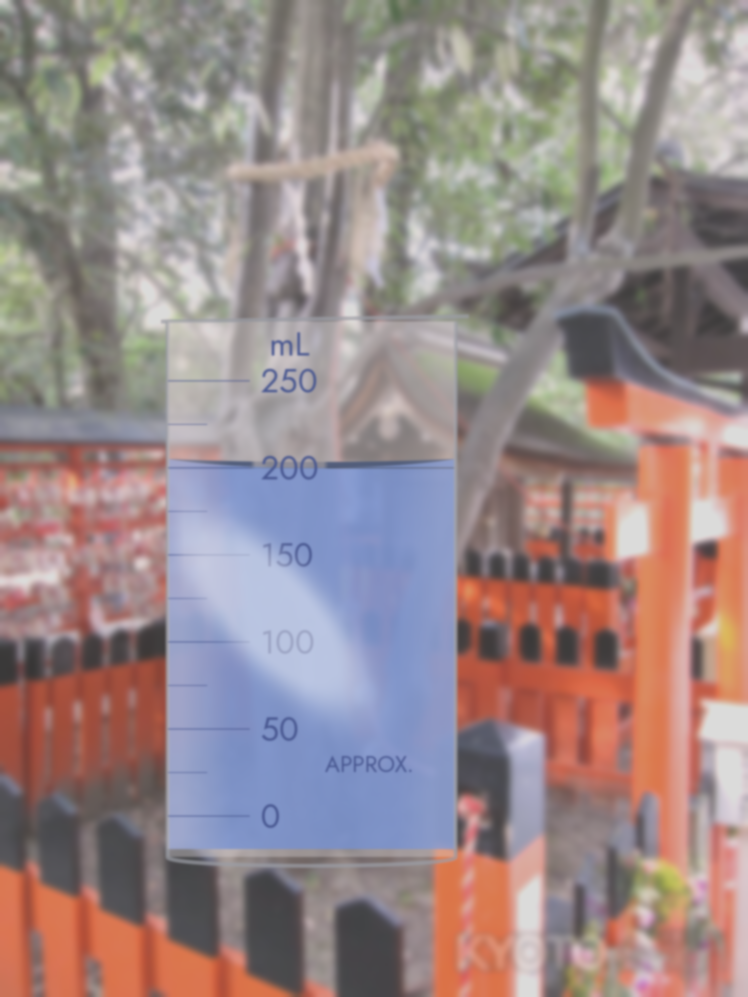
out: 200,mL
